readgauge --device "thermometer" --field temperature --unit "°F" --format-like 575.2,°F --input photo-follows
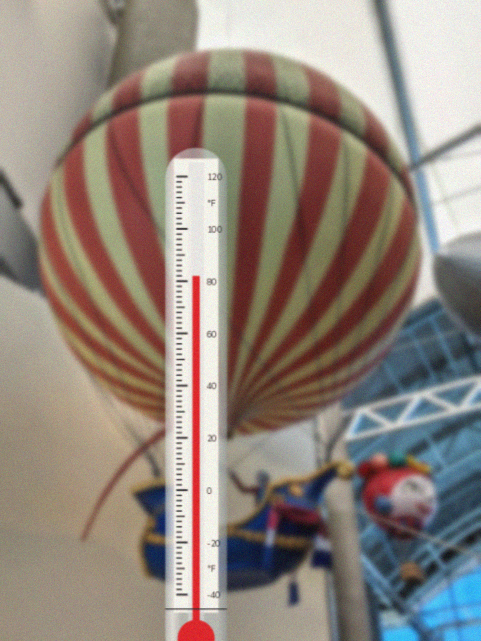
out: 82,°F
